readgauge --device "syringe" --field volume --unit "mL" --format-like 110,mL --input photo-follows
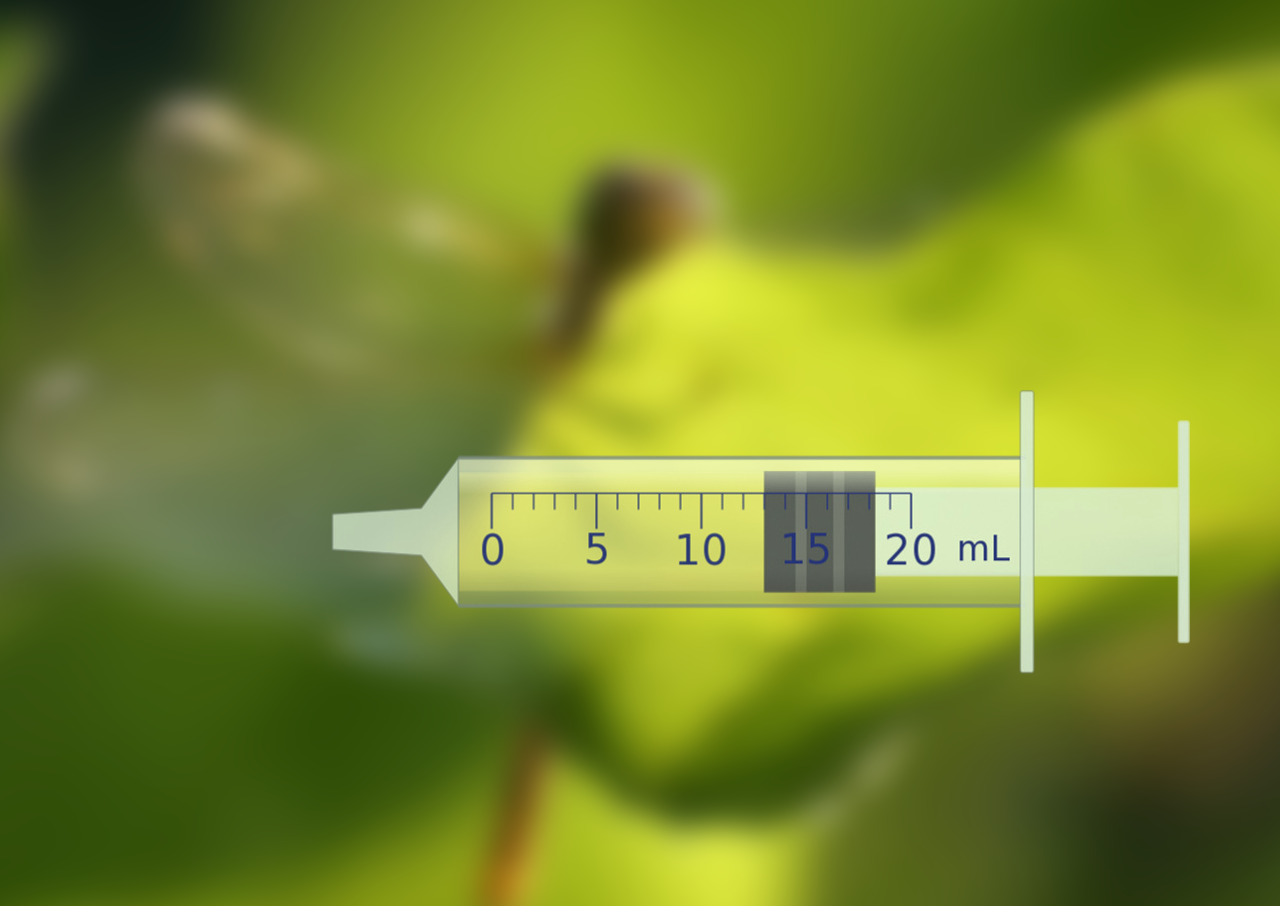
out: 13,mL
